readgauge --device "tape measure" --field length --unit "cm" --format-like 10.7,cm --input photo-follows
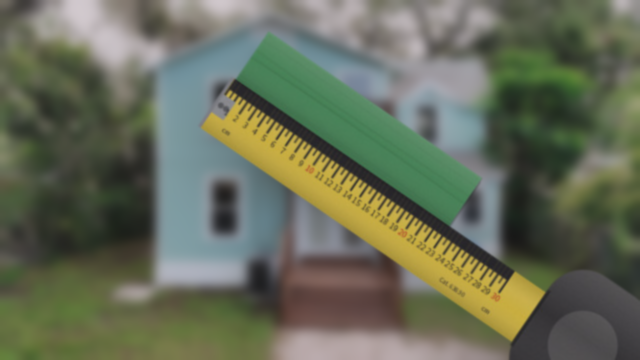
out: 23,cm
